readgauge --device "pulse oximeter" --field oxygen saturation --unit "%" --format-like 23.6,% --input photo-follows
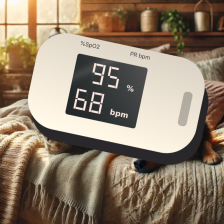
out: 95,%
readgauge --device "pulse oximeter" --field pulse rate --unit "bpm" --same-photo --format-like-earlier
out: 68,bpm
